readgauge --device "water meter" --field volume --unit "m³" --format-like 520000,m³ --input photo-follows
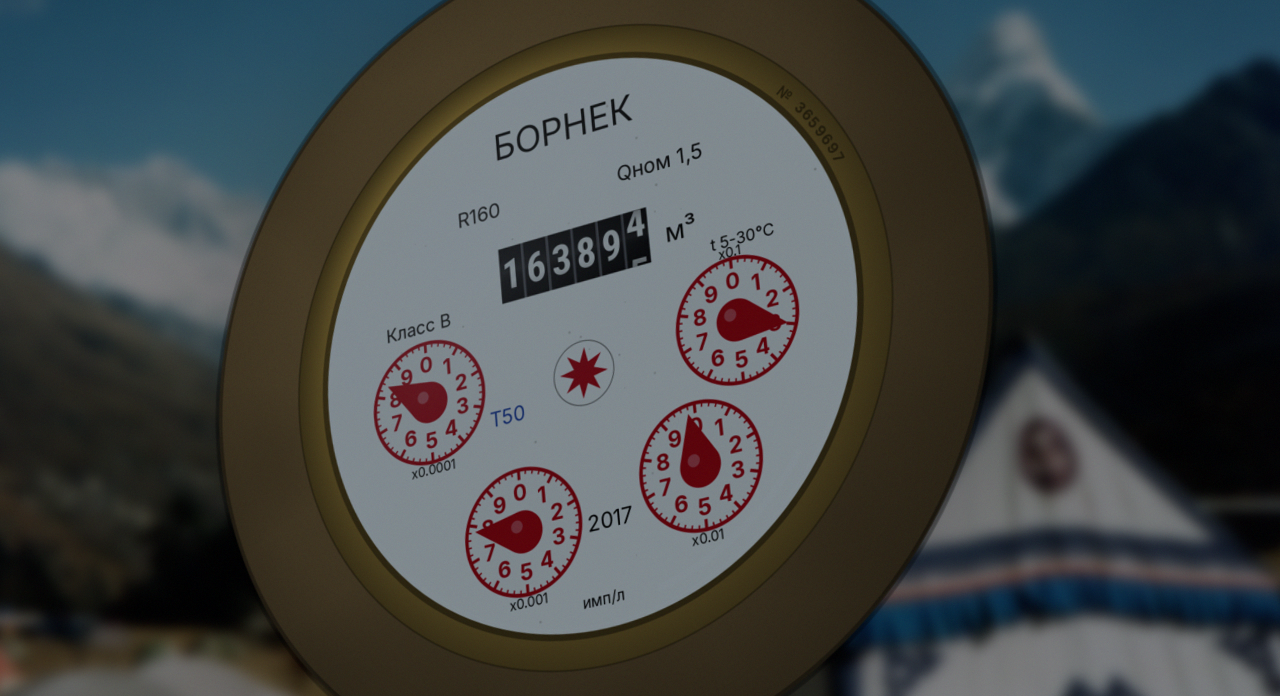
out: 163894.2978,m³
